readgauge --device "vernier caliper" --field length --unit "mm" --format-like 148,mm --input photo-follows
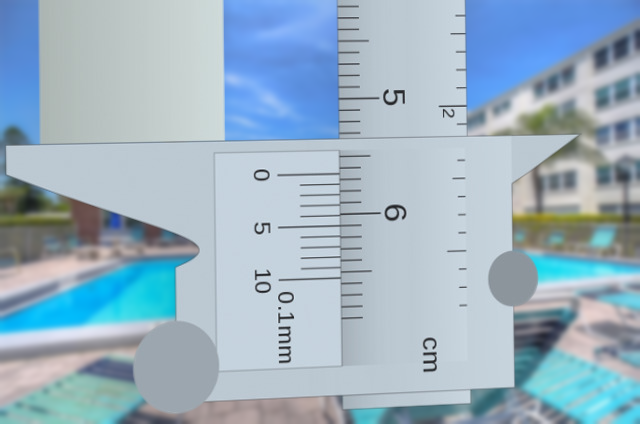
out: 56.5,mm
